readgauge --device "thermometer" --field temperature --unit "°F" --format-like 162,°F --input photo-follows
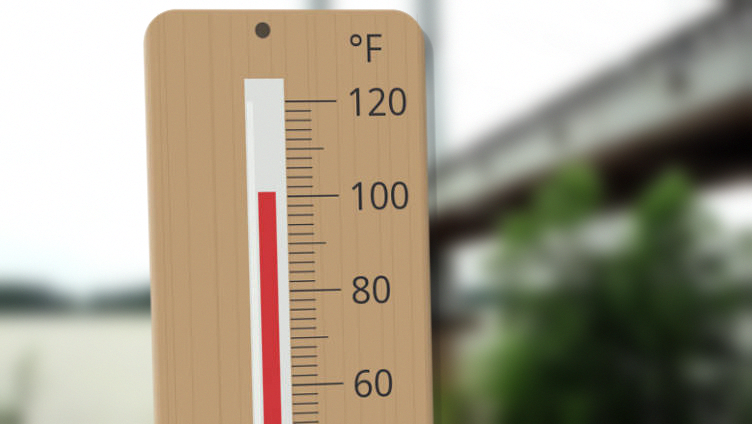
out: 101,°F
